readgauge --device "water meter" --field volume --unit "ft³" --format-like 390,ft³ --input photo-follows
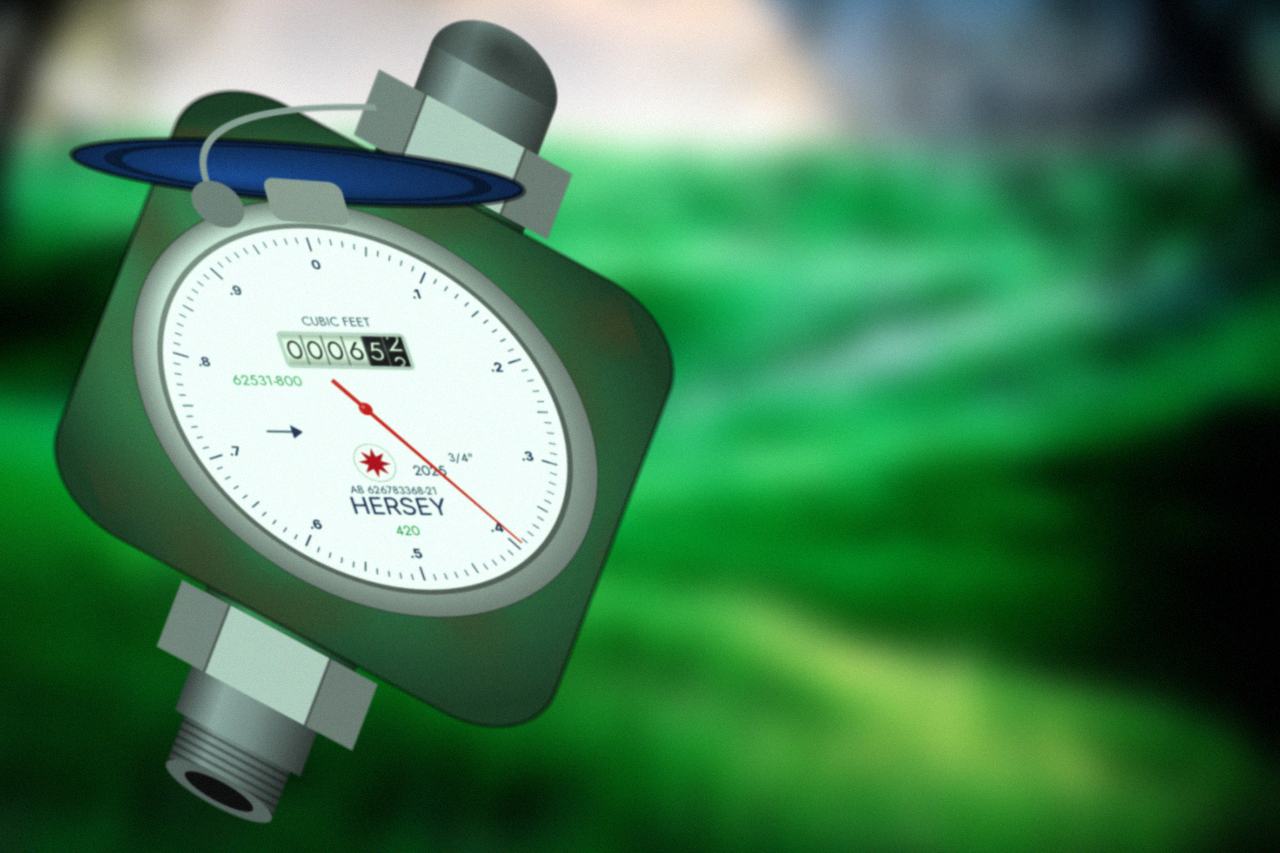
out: 652.39,ft³
